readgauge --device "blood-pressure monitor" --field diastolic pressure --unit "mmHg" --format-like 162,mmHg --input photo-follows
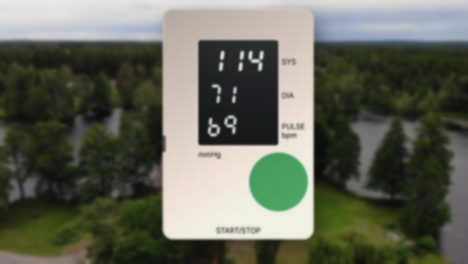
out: 71,mmHg
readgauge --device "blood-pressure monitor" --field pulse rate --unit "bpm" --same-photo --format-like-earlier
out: 69,bpm
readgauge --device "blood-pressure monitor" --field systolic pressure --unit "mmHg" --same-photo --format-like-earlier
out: 114,mmHg
